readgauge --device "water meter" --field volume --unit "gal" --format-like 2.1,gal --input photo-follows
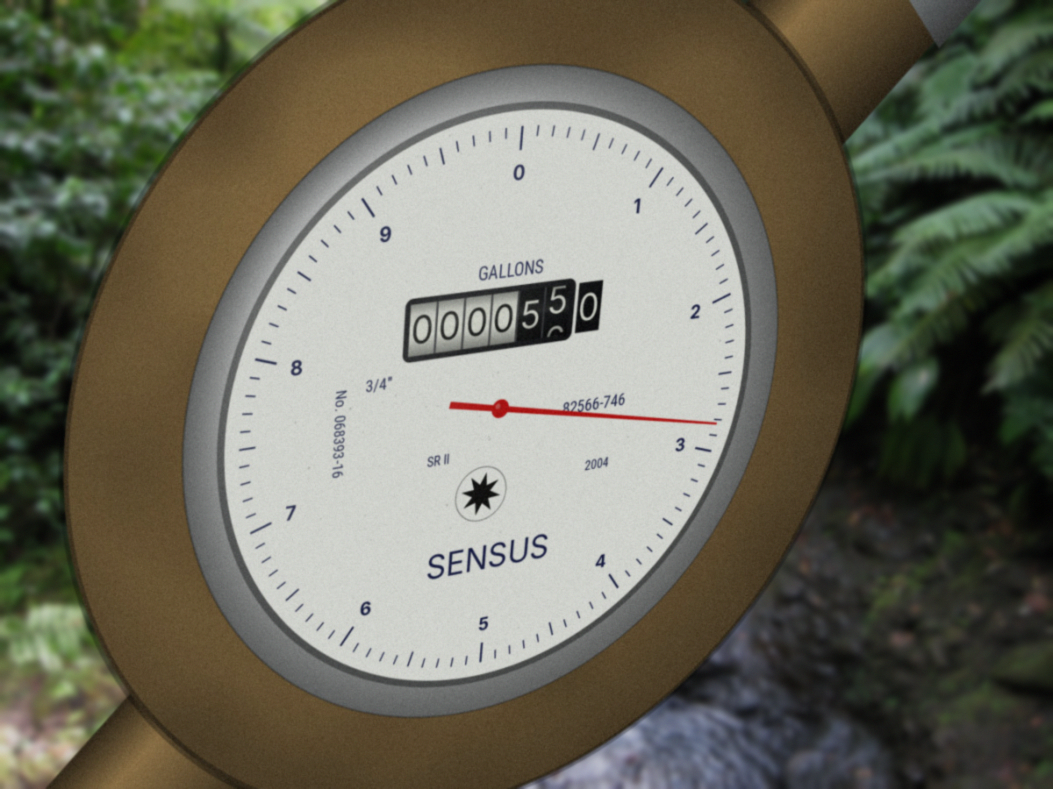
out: 552.8,gal
